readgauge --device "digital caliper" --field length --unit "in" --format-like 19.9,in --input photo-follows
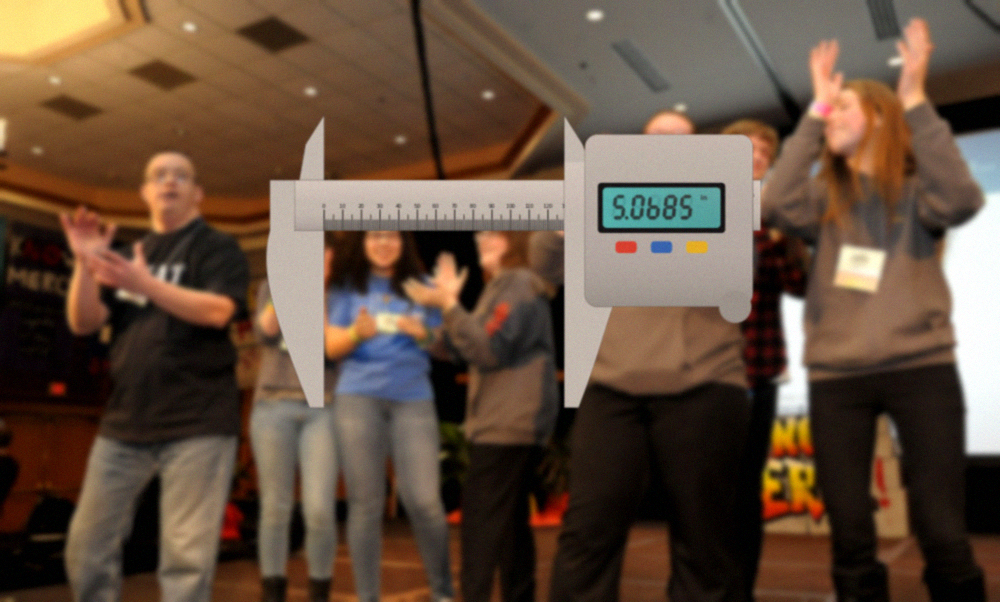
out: 5.0685,in
